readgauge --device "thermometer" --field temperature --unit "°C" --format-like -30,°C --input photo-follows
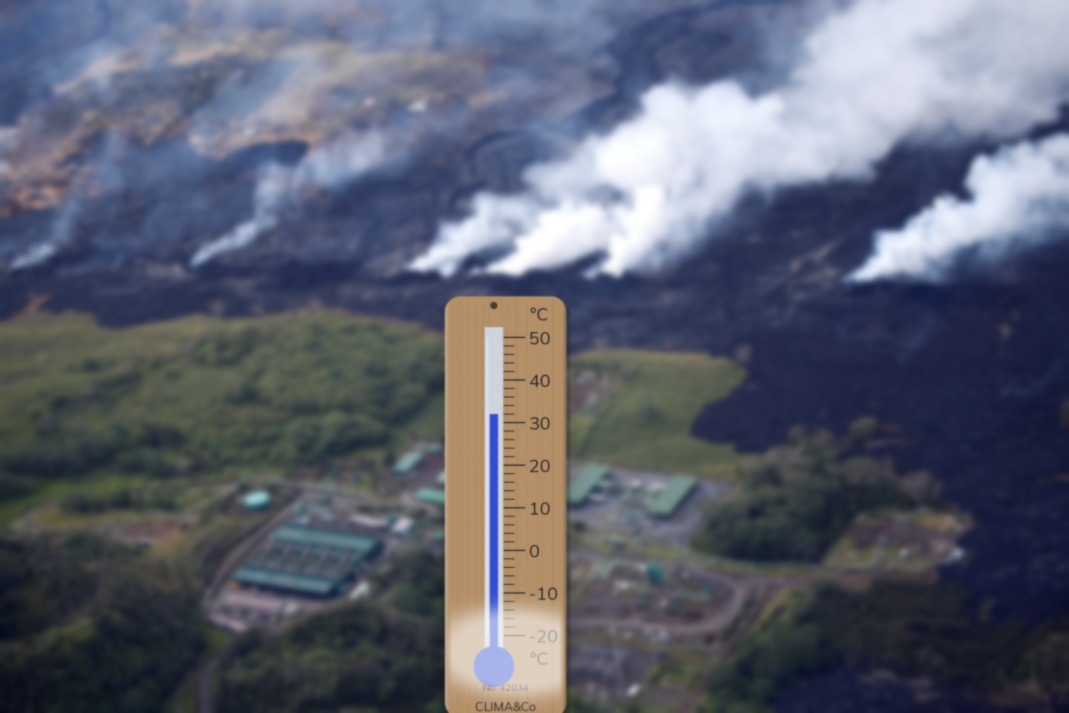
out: 32,°C
